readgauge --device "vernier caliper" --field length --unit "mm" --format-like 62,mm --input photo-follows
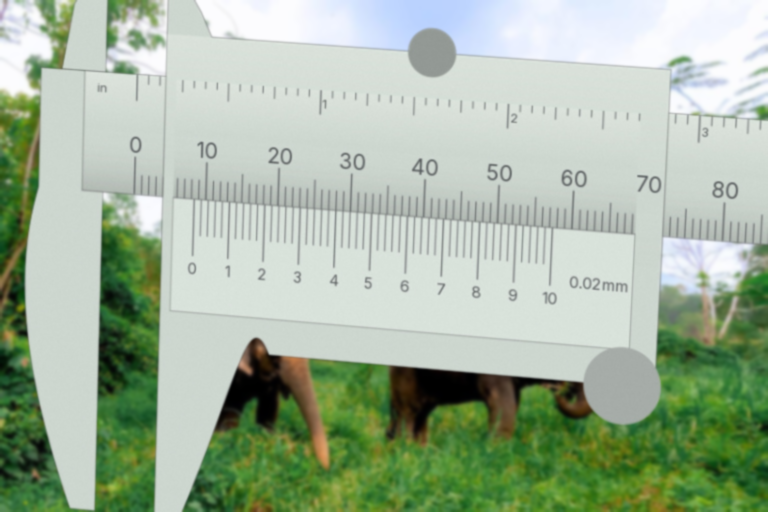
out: 8.4,mm
